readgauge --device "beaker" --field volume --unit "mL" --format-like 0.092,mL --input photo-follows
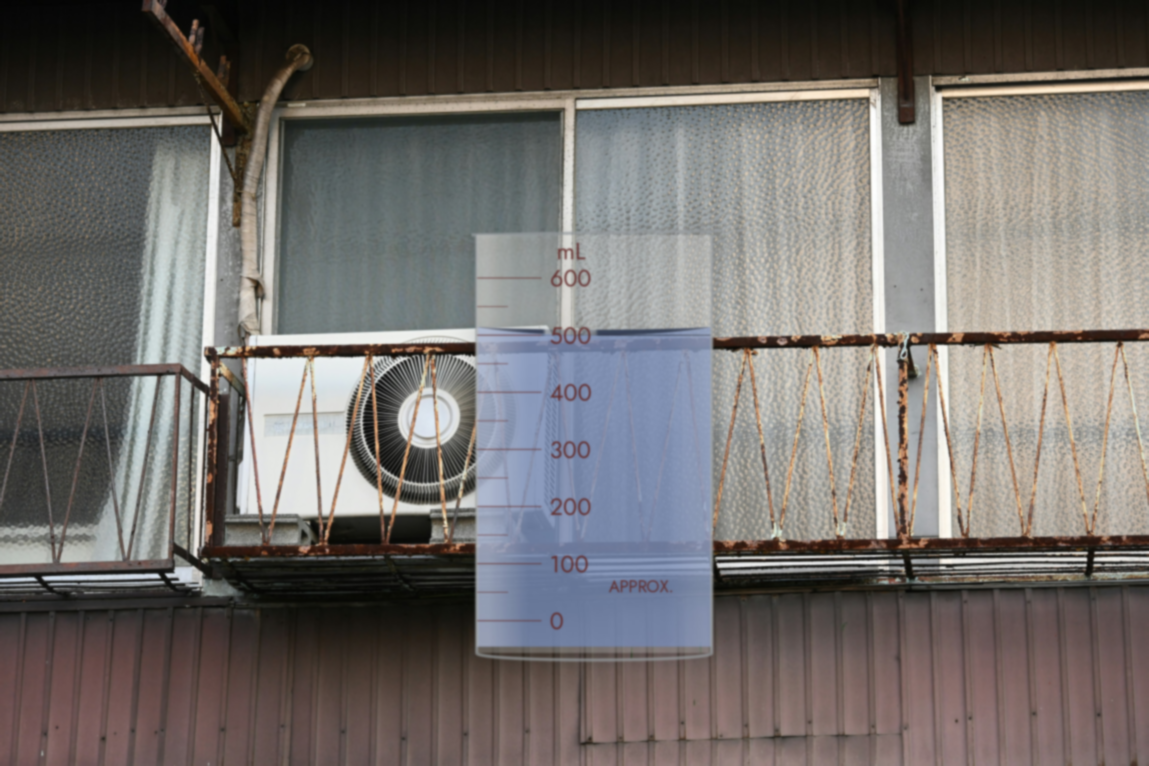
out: 500,mL
